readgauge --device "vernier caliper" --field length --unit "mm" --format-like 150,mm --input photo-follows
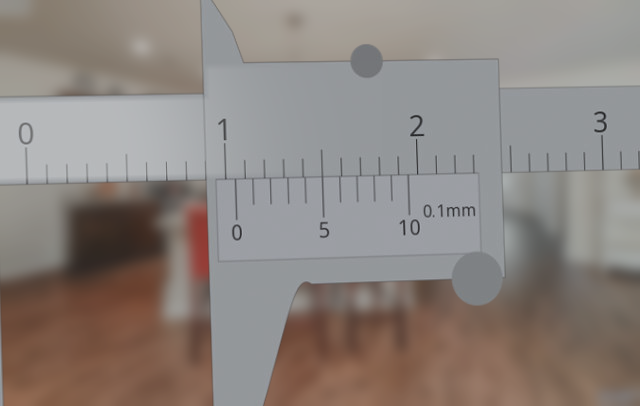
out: 10.5,mm
